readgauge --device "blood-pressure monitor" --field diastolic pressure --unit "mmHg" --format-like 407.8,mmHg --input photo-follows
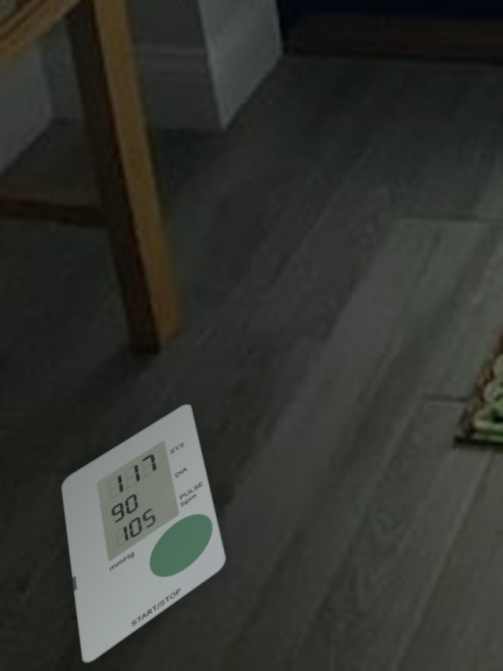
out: 90,mmHg
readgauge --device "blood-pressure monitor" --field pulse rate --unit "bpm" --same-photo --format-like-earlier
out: 105,bpm
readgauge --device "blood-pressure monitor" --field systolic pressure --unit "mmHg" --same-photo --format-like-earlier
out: 117,mmHg
